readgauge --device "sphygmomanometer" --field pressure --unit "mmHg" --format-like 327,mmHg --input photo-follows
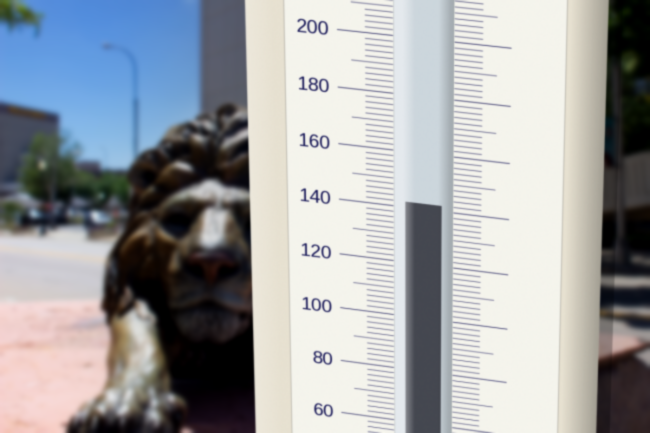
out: 142,mmHg
